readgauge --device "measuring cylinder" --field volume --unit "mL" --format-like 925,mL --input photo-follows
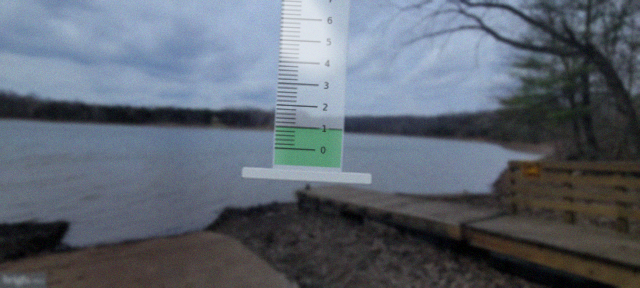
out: 1,mL
